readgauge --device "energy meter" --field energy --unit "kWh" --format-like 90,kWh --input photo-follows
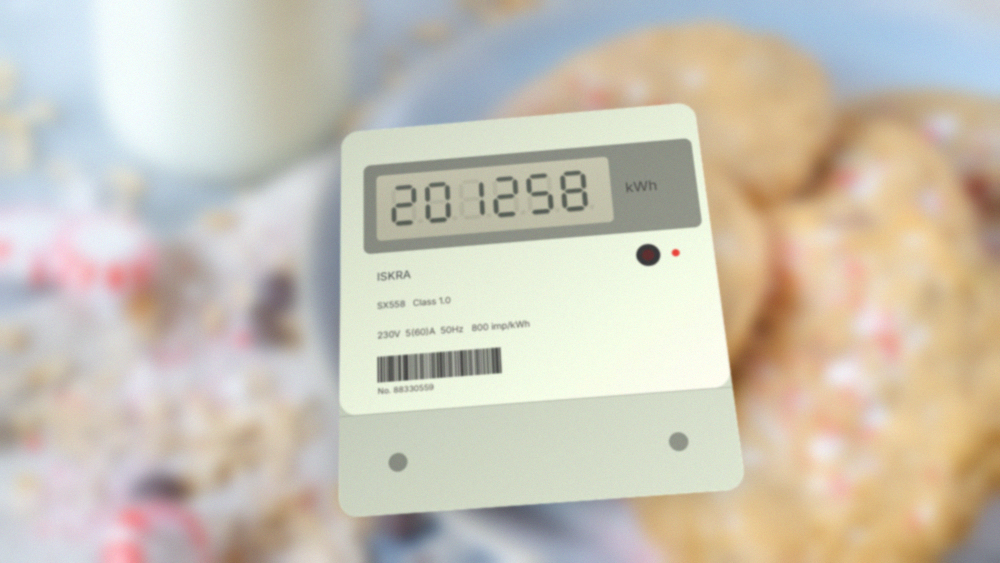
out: 201258,kWh
